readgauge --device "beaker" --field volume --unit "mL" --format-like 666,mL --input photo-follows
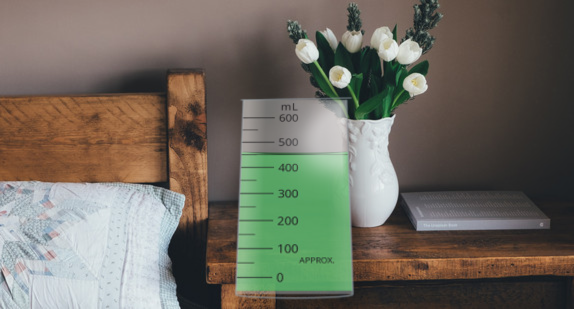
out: 450,mL
